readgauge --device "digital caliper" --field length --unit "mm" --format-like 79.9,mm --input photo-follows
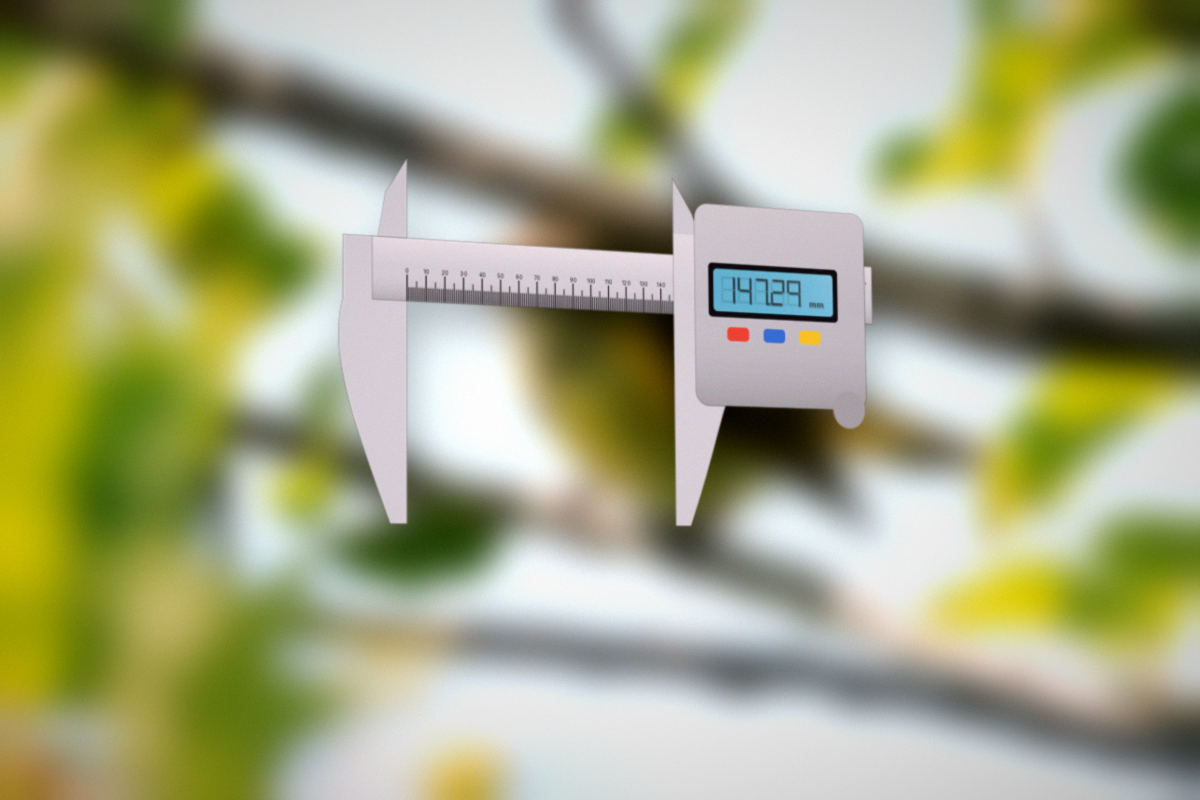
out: 147.29,mm
